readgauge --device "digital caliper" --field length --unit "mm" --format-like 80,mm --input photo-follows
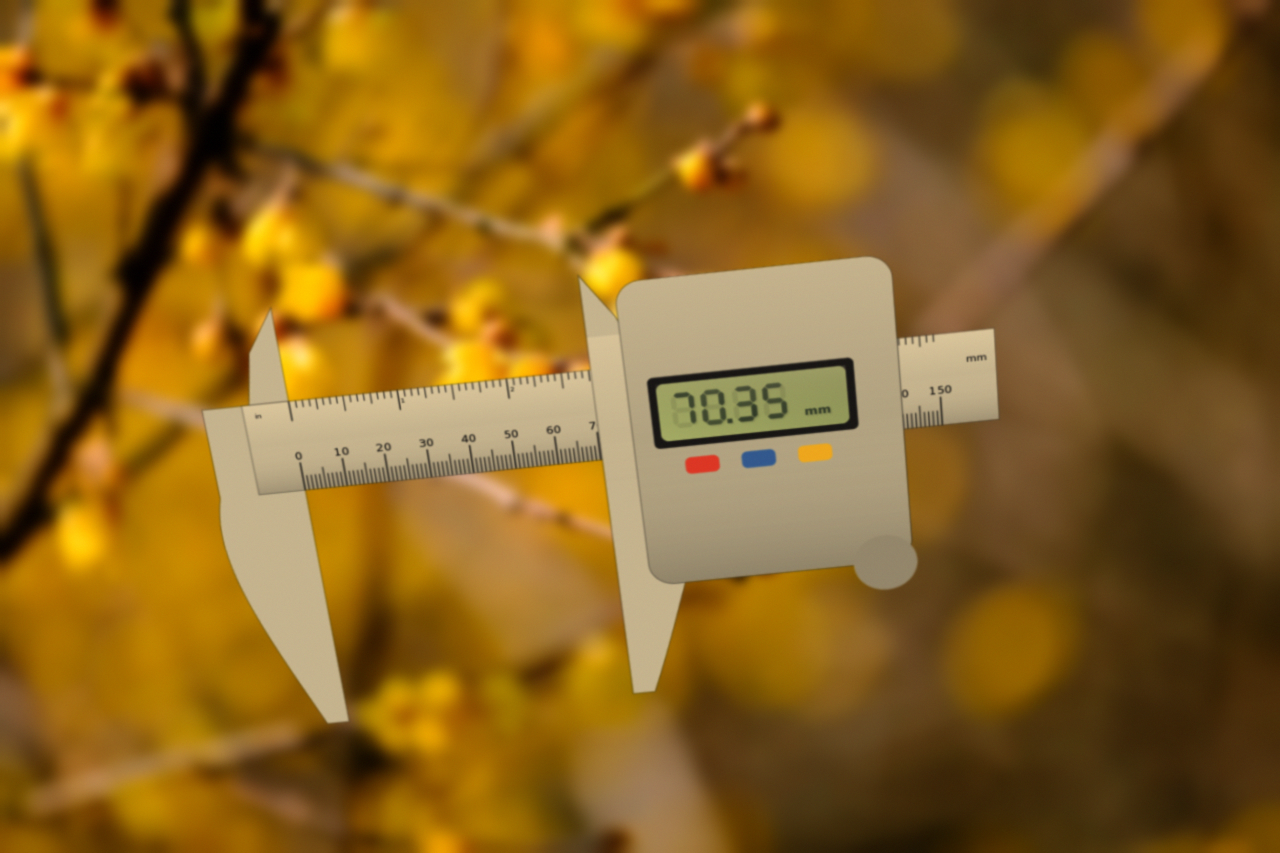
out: 70.35,mm
